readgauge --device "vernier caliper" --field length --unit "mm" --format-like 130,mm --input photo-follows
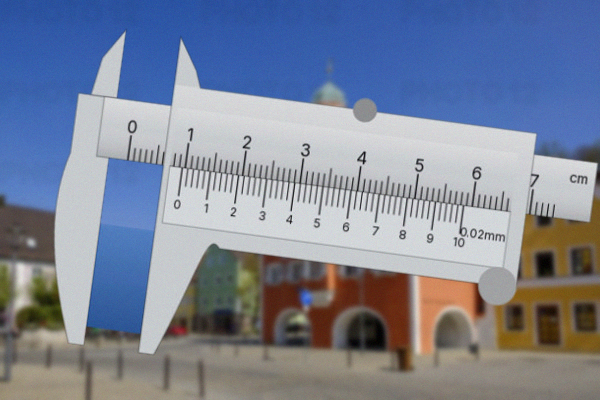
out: 9.5,mm
